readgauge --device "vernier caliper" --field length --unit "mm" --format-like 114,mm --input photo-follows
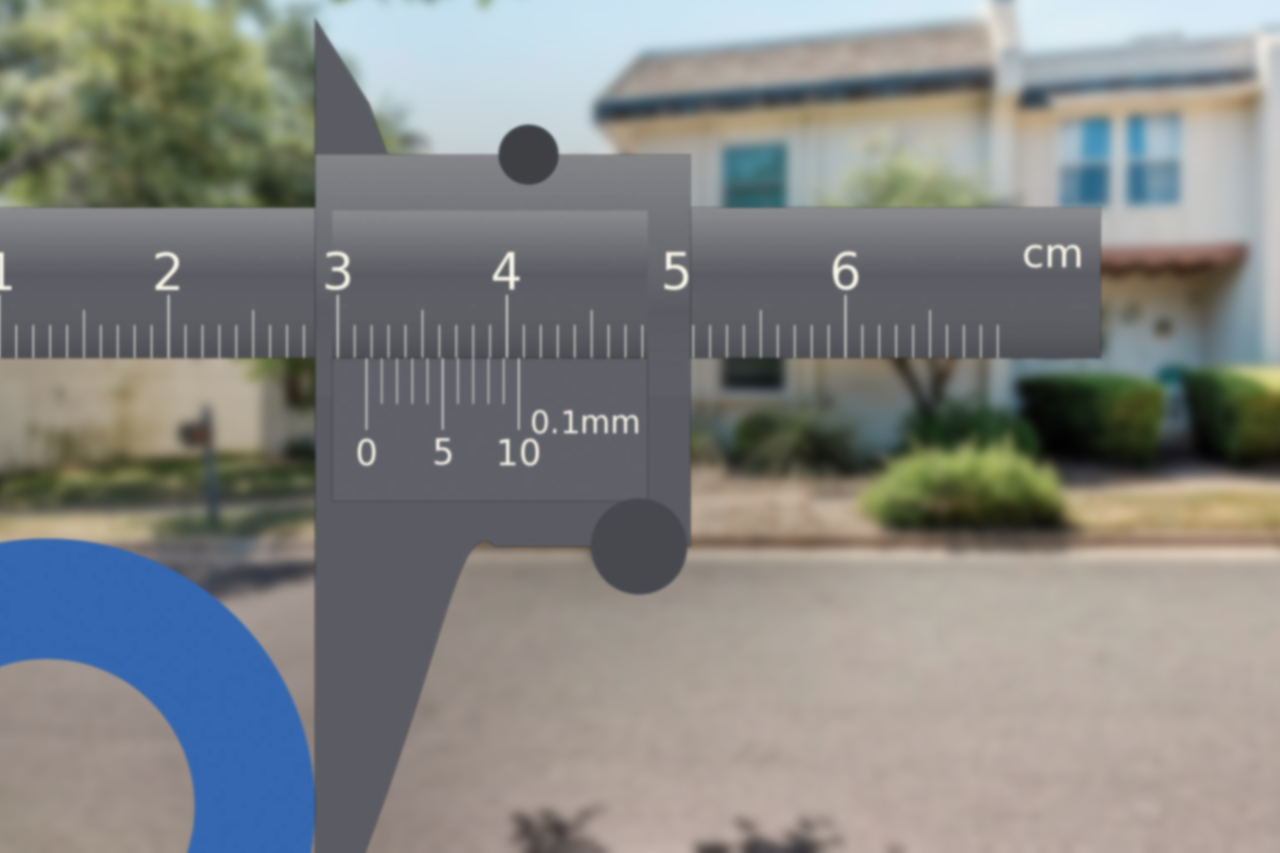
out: 31.7,mm
